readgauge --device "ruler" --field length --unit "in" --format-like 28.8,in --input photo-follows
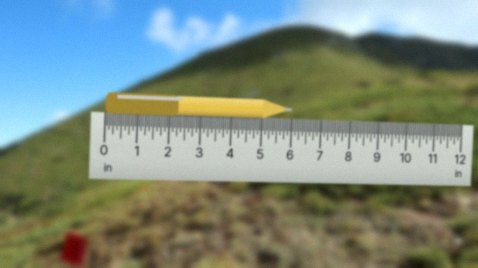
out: 6,in
